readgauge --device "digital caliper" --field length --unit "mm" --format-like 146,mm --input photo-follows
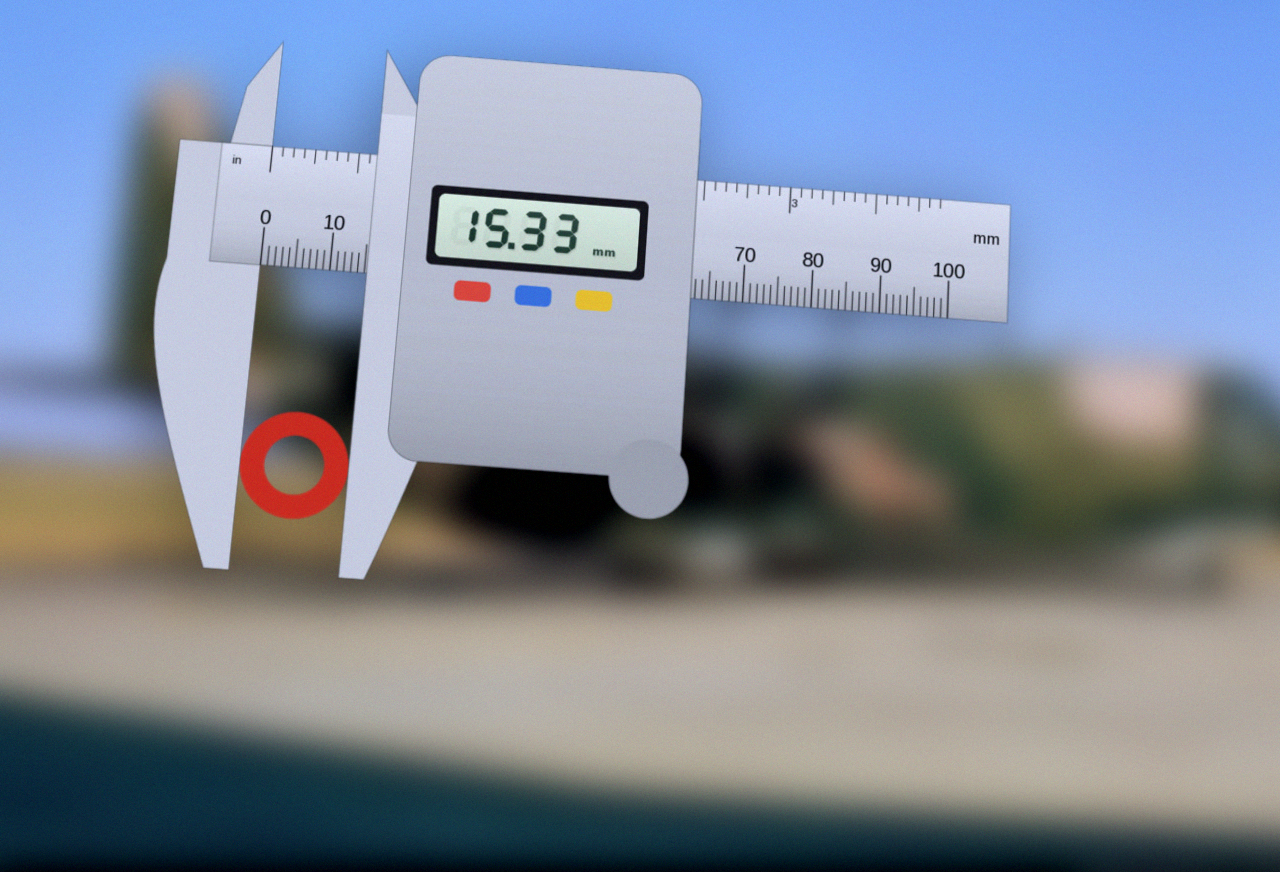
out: 15.33,mm
